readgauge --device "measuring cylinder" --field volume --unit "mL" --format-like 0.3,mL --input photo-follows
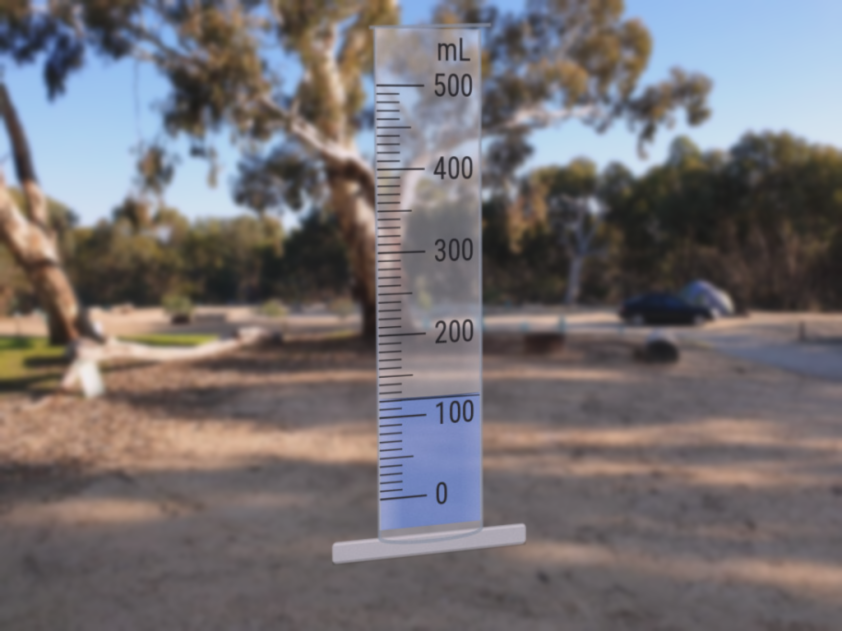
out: 120,mL
